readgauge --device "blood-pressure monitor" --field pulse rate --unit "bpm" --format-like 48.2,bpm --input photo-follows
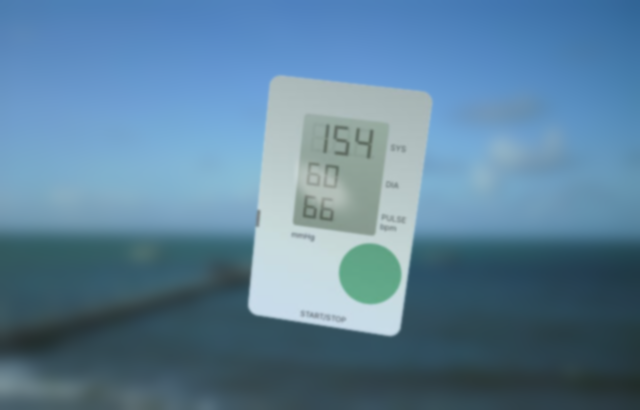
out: 66,bpm
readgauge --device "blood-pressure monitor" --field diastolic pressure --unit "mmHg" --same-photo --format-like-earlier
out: 60,mmHg
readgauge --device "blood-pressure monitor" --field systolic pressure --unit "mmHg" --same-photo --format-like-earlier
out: 154,mmHg
